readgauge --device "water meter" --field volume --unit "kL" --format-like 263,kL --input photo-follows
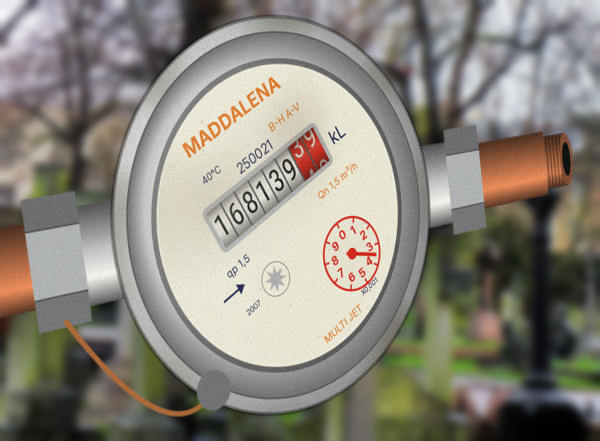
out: 168139.393,kL
